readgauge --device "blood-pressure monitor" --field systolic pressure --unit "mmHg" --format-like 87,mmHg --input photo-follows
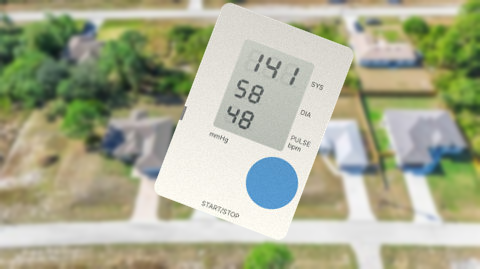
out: 141,mmHg
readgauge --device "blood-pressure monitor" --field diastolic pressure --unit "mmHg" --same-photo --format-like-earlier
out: 58,mmHg
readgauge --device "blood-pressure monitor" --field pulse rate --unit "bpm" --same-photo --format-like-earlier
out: 48,bpm
